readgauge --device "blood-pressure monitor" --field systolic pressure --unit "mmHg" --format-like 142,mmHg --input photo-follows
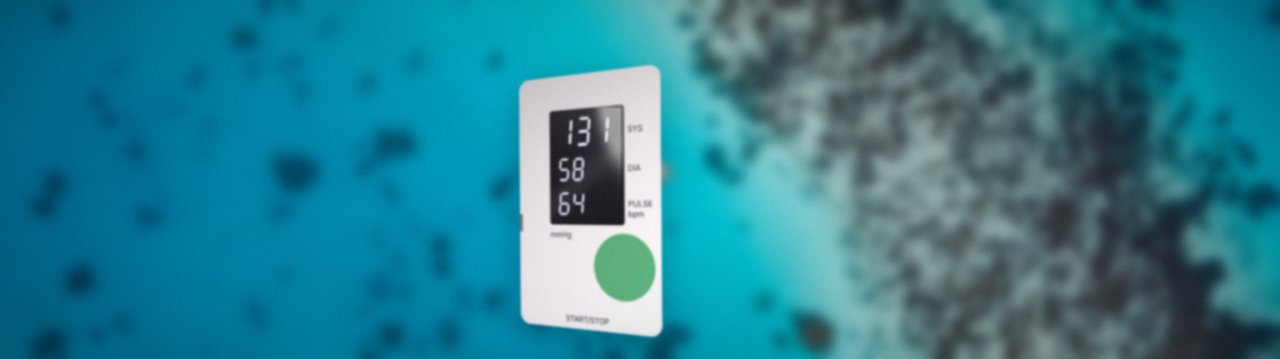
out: 131,mmHg
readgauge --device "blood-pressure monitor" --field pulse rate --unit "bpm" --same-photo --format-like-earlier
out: 64,bpm
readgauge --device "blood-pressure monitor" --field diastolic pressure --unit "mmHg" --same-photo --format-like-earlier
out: 58,mmHg
